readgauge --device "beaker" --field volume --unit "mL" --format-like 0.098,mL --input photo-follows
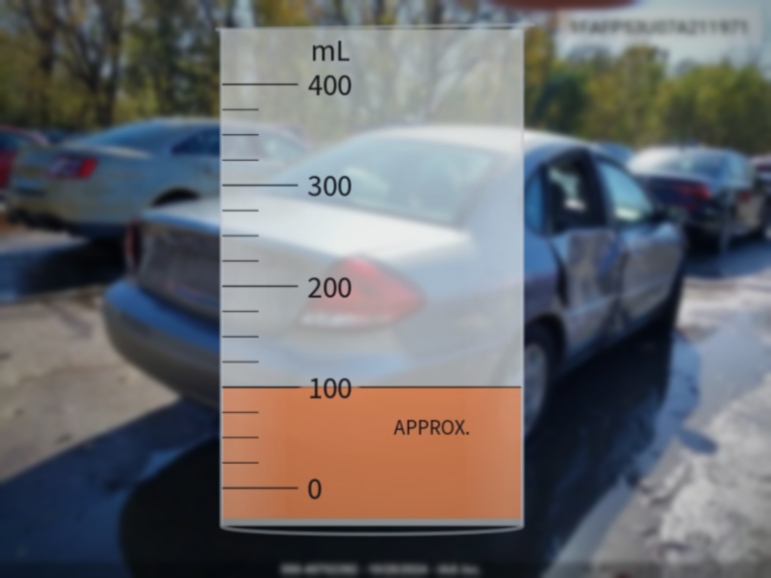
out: 100,mL
